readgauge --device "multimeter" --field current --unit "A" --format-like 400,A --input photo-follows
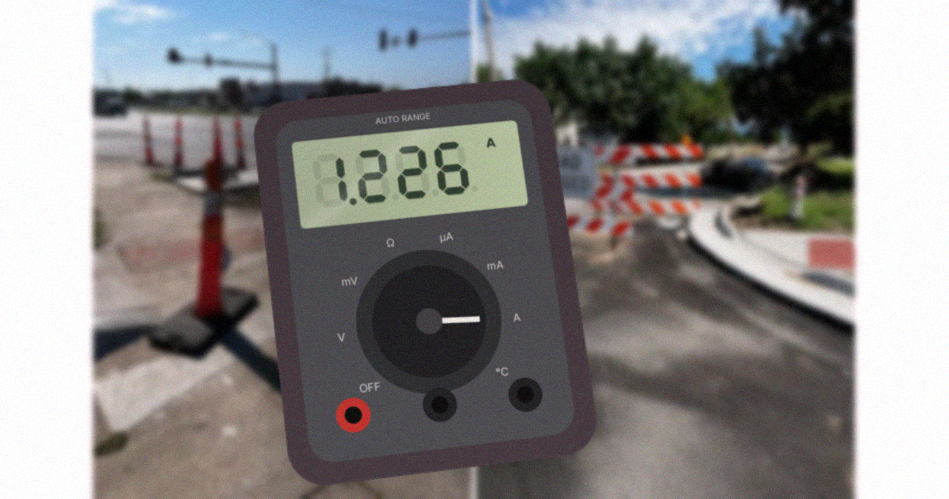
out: 1.226,A
